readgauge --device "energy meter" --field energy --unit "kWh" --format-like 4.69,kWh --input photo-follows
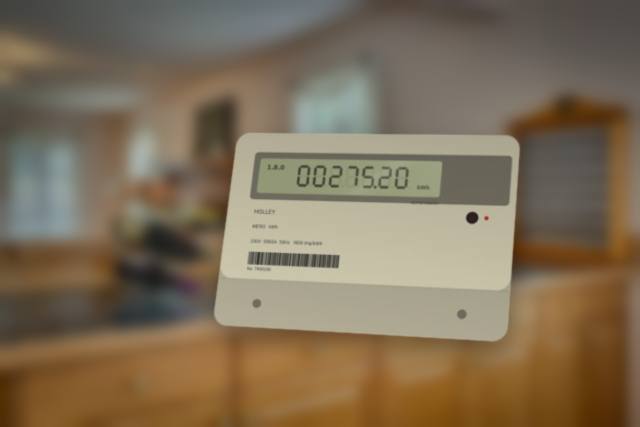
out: 275.20,kWh
